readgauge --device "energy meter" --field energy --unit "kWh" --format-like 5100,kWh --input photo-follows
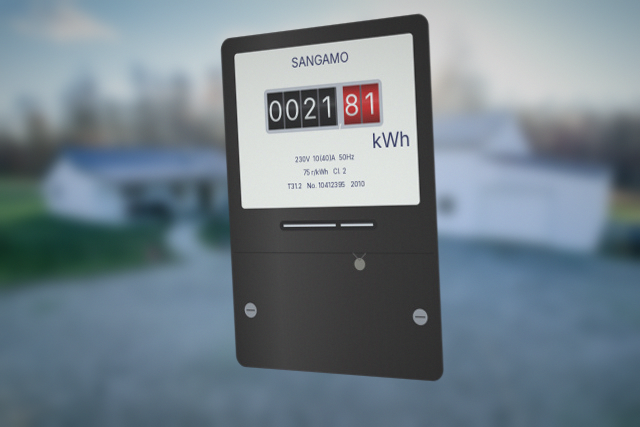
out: 21.81,kWh
